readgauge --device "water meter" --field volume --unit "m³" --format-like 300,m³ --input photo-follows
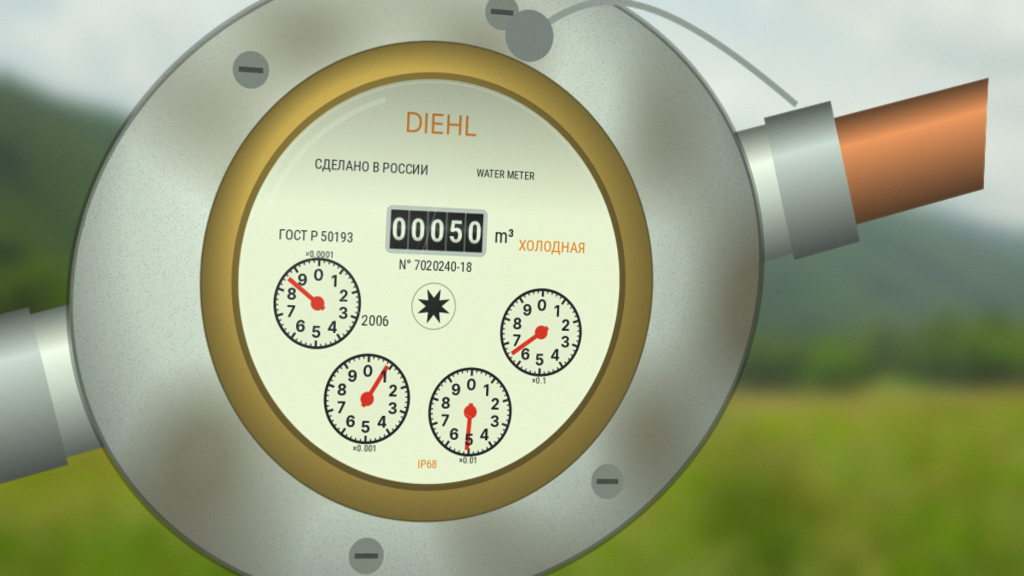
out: 50.6508,m³
